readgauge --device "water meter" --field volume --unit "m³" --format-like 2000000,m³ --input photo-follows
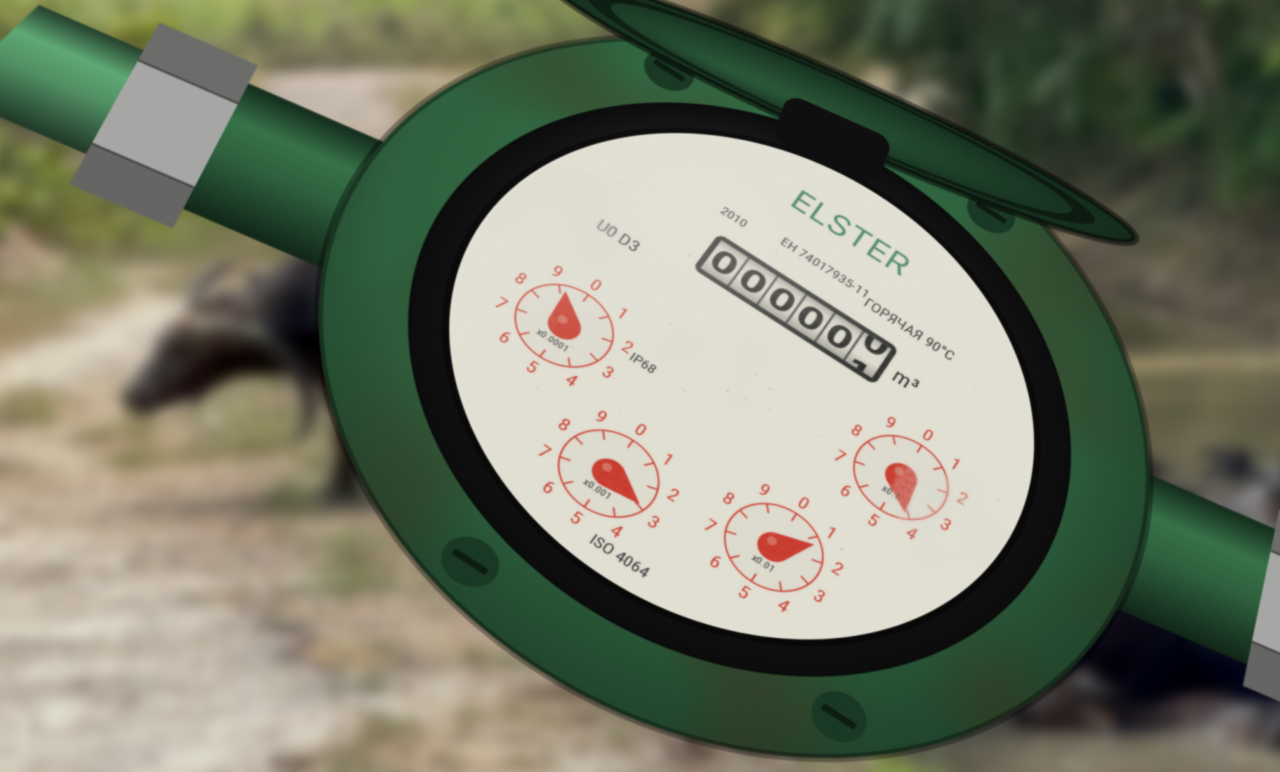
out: 0.4129,m³
